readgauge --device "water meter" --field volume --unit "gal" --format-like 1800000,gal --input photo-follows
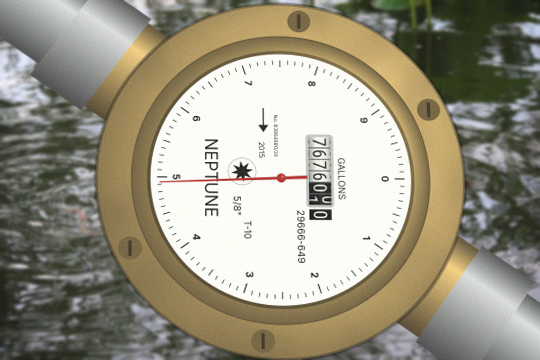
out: 7676004.9,gal
